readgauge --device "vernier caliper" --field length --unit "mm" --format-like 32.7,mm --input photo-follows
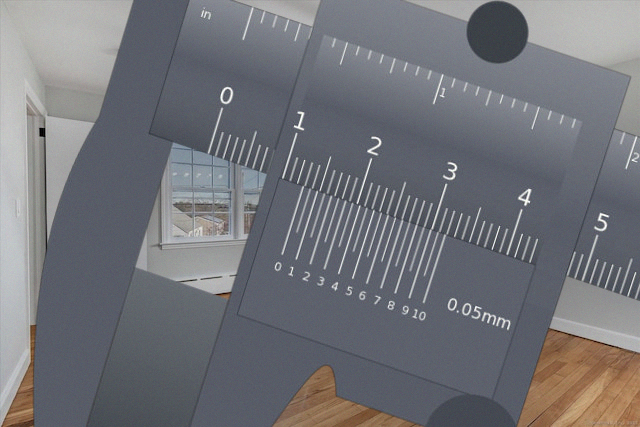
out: 12.8,mm
